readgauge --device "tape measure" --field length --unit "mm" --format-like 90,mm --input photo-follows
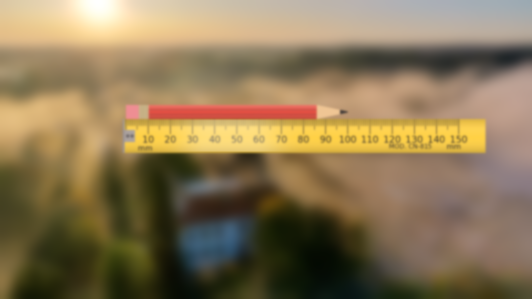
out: 100,mm
